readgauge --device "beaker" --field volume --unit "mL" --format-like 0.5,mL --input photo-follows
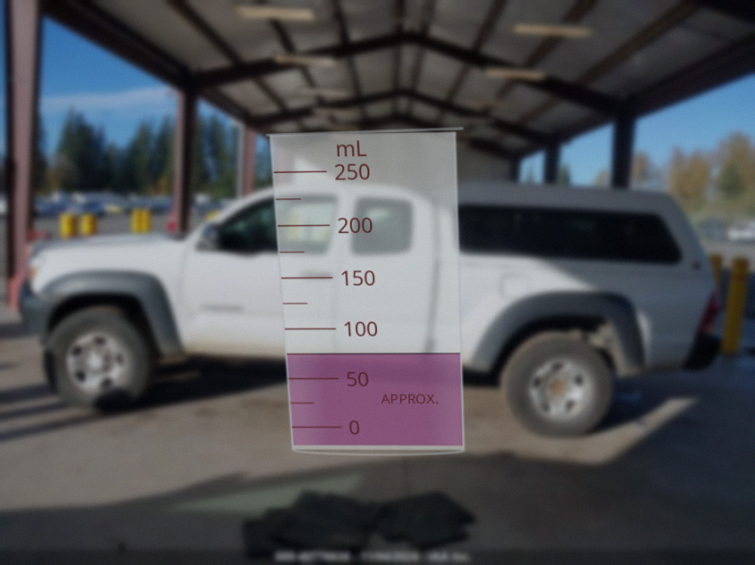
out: 75,mL
